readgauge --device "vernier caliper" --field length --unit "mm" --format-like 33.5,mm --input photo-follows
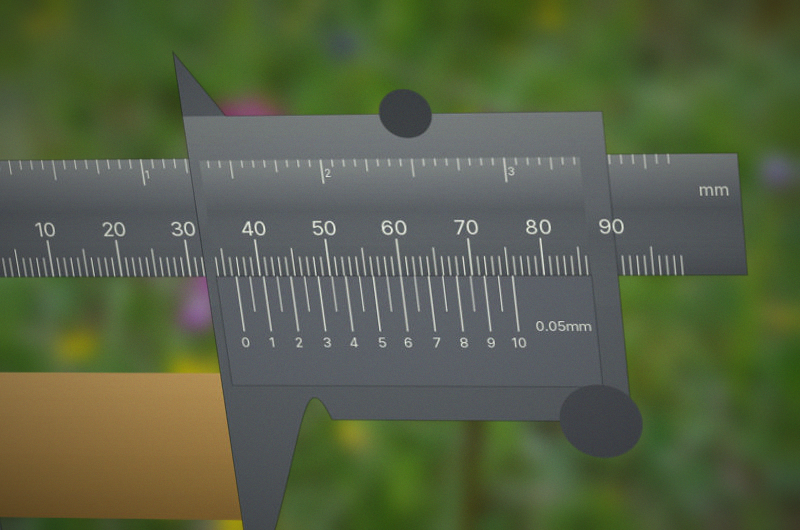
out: 36.6,mm
